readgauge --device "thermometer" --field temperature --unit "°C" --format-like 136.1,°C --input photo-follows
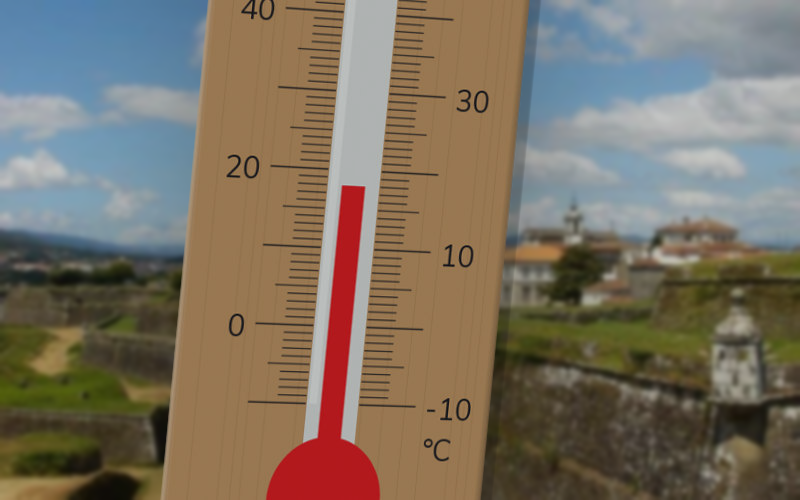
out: 18,°C
